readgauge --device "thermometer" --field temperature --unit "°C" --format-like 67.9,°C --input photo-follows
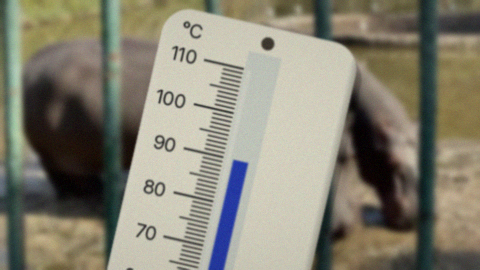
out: 90,°C
